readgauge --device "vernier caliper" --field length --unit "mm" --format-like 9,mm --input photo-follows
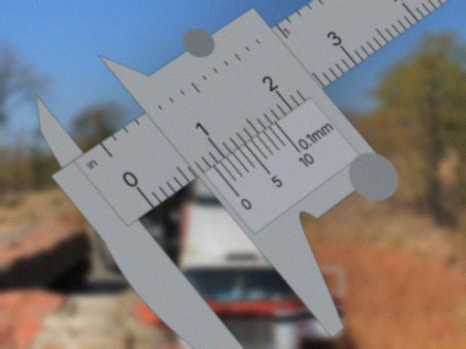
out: 8.4,mm
